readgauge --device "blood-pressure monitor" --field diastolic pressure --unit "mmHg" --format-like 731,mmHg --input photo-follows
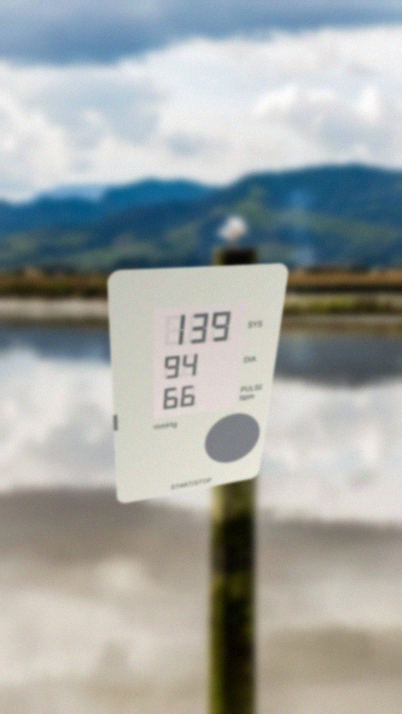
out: 94,mmHg
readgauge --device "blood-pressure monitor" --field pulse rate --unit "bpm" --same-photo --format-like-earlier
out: 66,bpm
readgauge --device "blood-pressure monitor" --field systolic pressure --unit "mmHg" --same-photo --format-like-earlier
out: 139,mmHg
